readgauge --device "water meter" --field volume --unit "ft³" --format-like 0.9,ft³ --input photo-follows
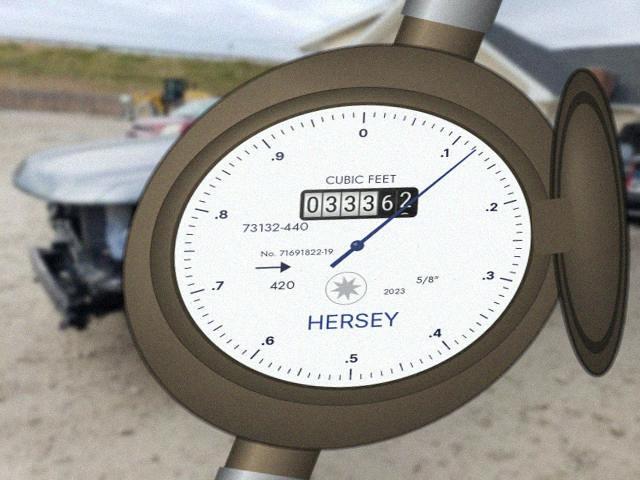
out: 33362.12,ft³
